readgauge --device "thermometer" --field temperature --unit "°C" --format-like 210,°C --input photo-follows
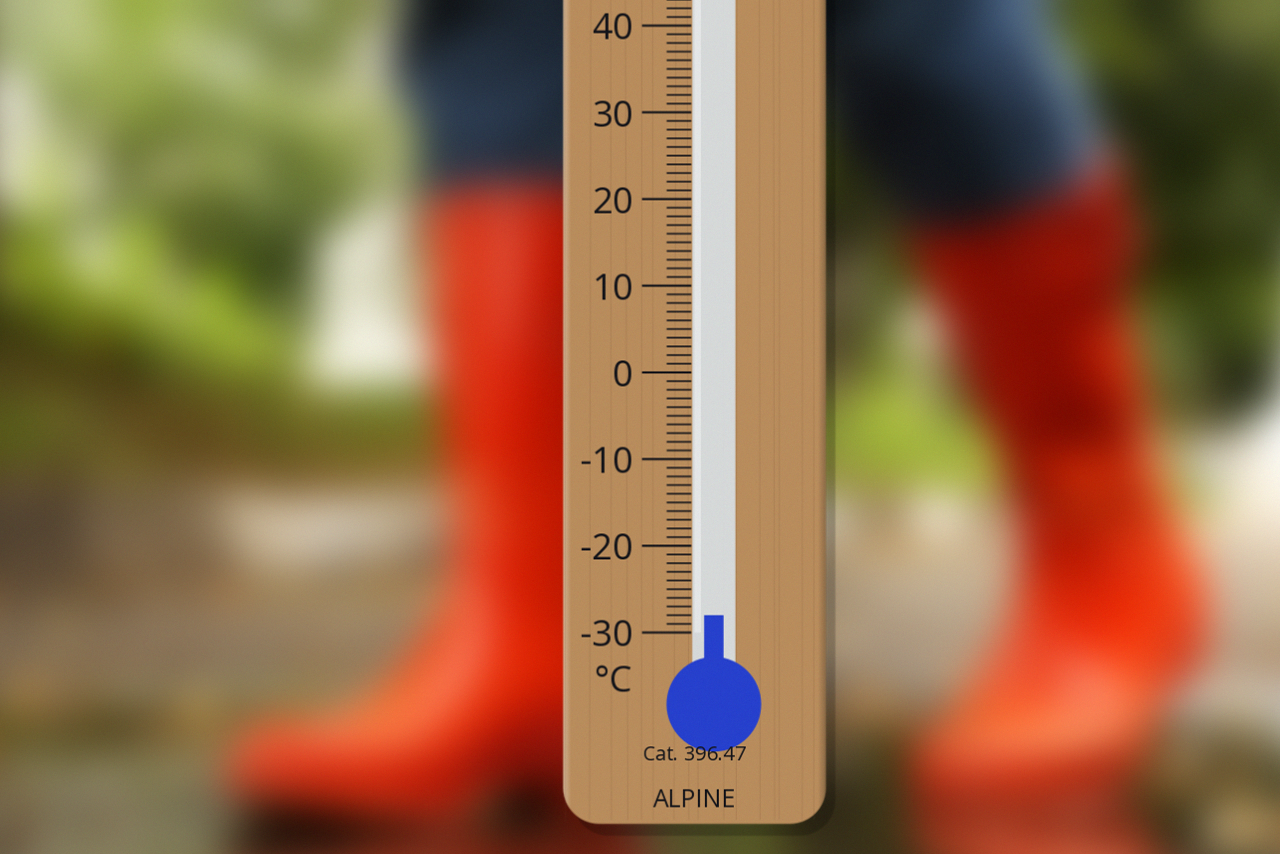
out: -28,°C
